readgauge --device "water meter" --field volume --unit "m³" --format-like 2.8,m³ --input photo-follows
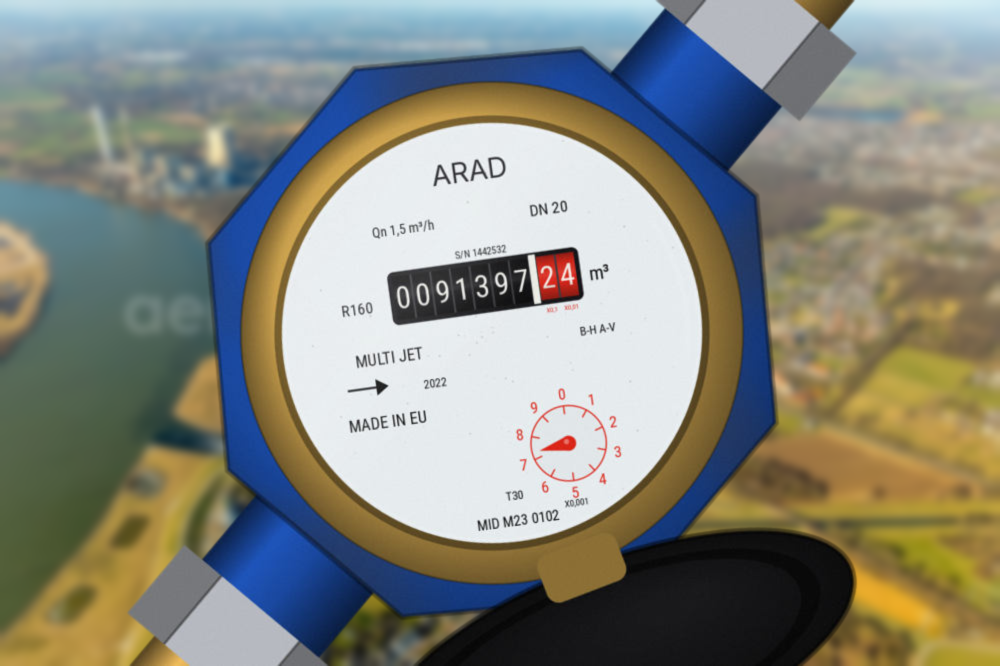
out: 91397.247,m³
